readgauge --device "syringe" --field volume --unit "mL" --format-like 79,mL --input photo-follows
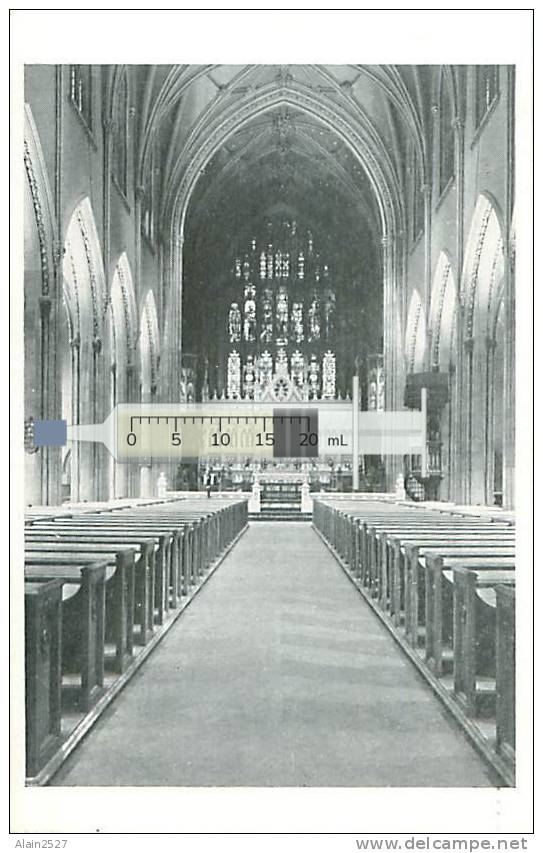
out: 16,mL
